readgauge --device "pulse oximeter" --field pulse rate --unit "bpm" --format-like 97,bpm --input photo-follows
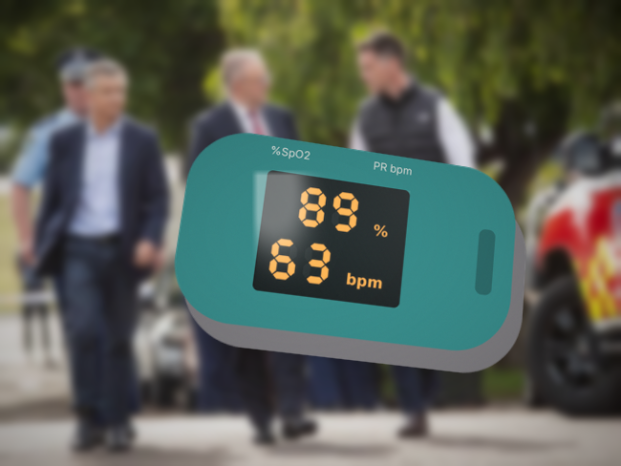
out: 63,bpm
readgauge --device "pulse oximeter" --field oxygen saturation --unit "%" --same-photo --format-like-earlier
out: 89,%
